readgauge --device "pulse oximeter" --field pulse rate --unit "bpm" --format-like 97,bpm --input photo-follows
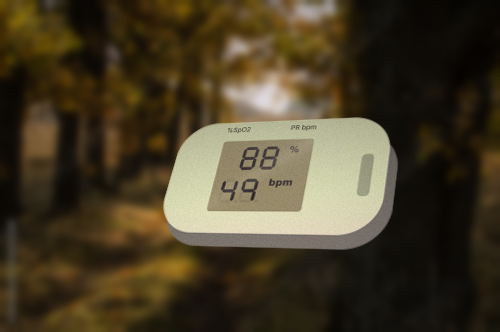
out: 49,bpm
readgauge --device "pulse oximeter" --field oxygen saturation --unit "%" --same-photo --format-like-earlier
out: 88,%
